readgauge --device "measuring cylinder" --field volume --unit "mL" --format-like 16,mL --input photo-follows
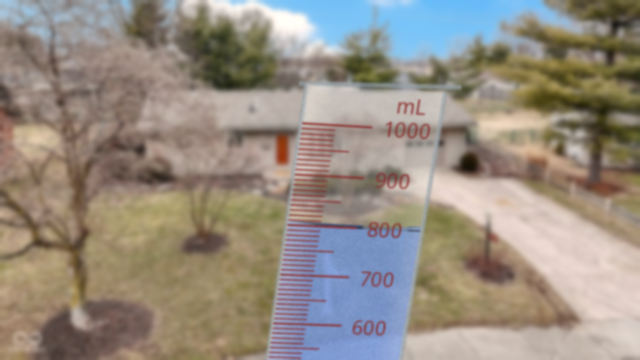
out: 800,mL
